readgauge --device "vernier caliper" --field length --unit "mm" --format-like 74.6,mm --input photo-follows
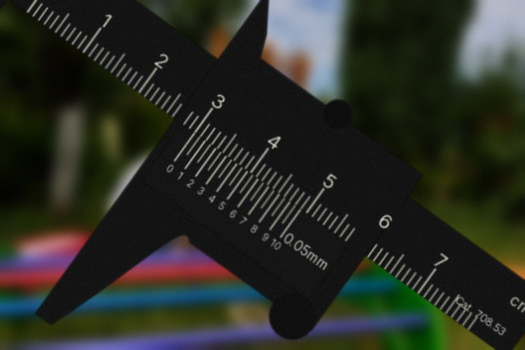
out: 30.0,mm
